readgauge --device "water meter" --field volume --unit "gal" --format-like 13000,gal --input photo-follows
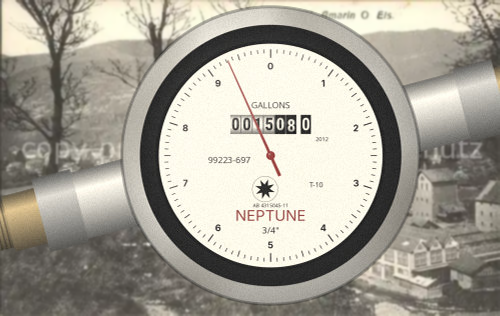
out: 15079.3,gal
